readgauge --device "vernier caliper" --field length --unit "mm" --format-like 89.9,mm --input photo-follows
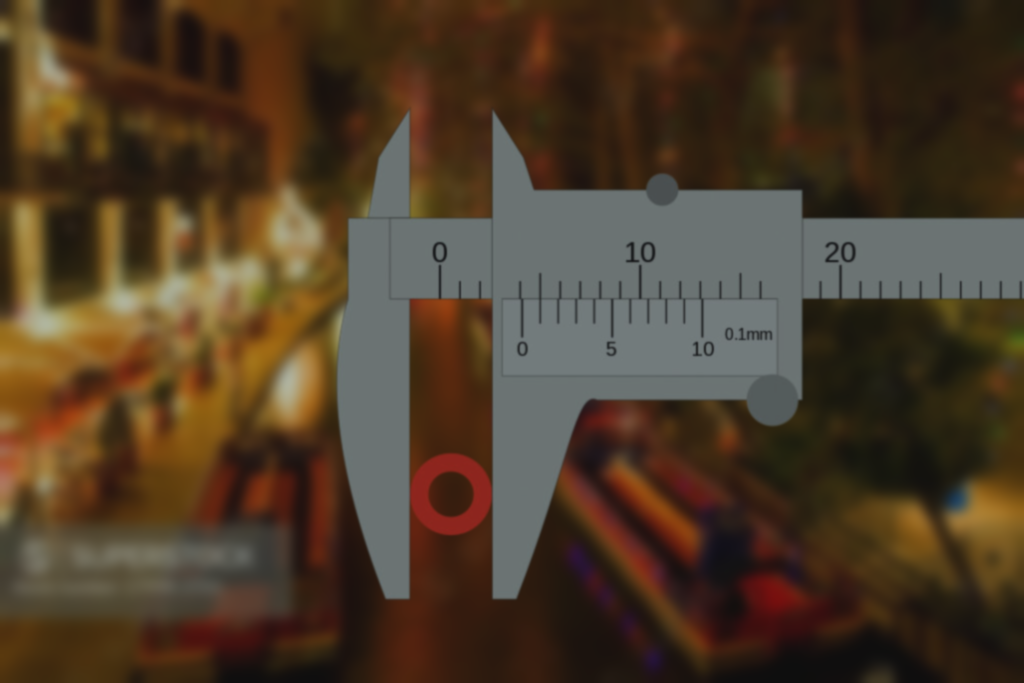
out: 4.1,mm
